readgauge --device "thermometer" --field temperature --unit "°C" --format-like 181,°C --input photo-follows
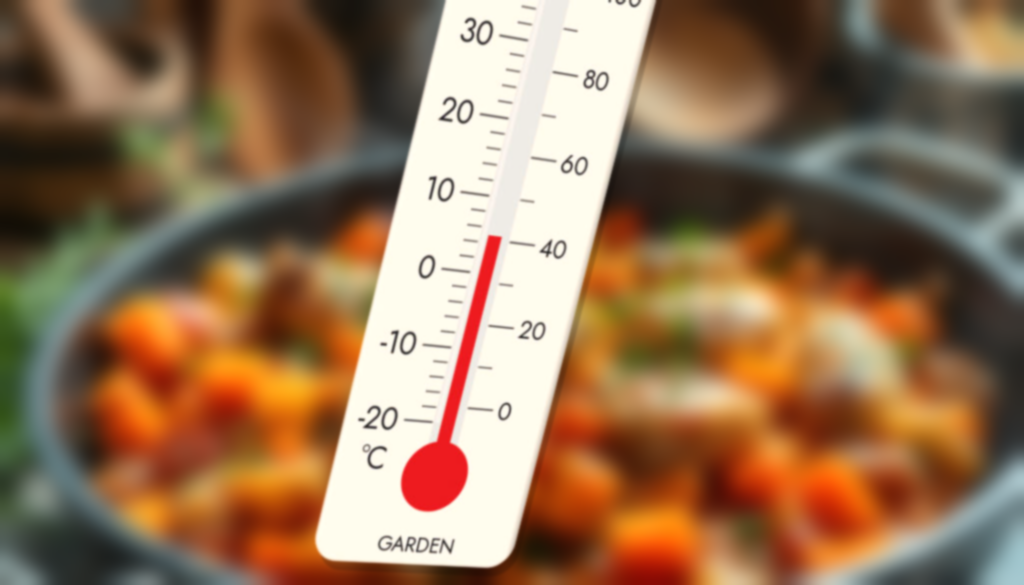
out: 5,°C
